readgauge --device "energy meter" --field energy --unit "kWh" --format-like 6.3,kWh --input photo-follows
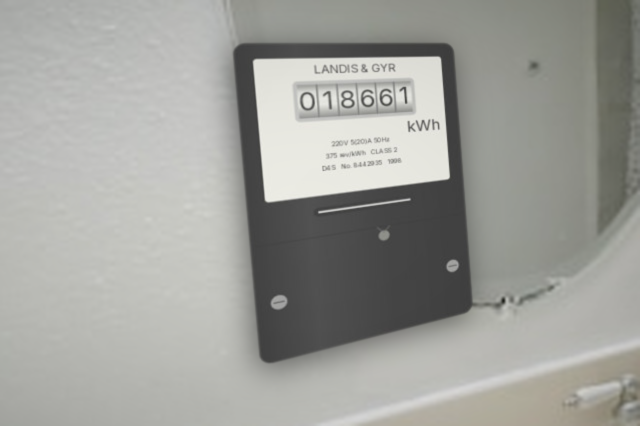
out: 18661,kWh
